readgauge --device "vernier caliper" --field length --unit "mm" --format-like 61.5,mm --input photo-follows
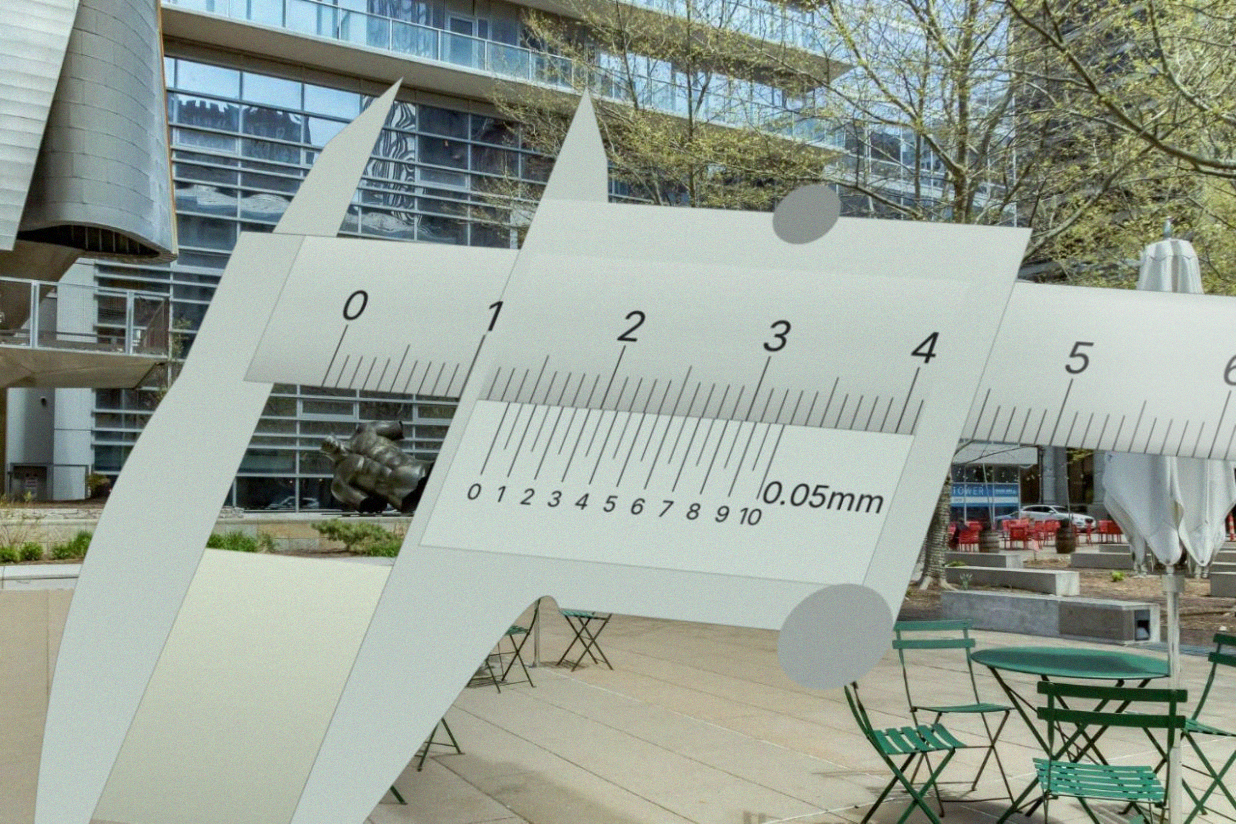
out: 13.6,mm
